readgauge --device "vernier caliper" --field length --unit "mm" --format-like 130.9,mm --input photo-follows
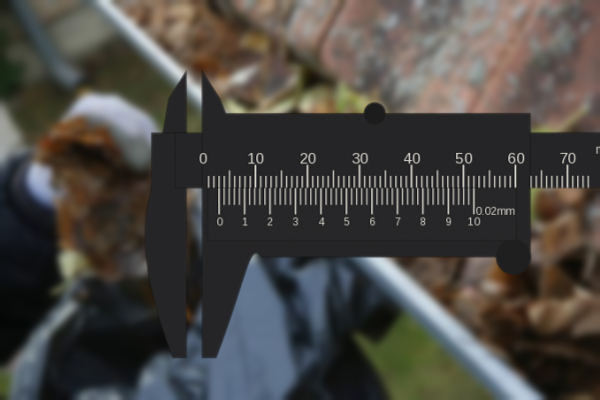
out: 3.0,mm
